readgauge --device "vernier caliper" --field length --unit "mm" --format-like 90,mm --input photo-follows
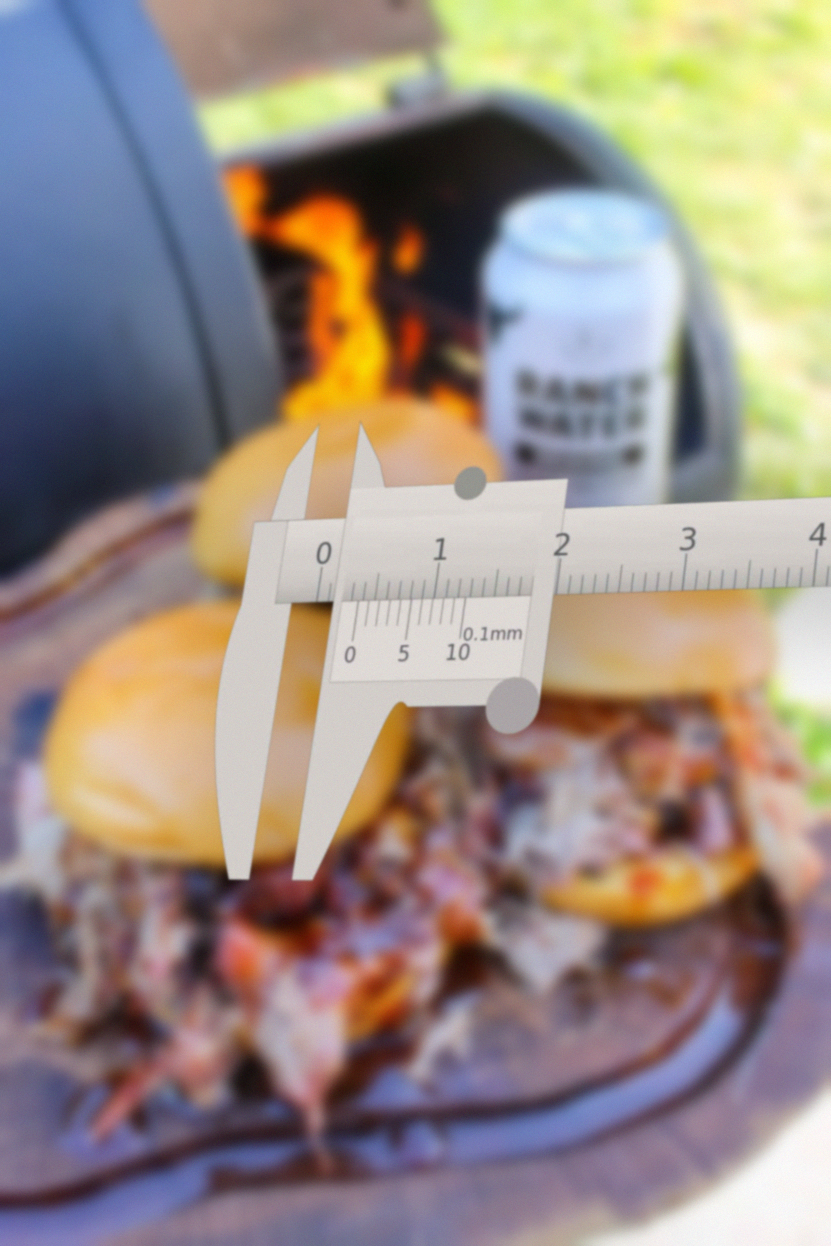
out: 3.6,mm
